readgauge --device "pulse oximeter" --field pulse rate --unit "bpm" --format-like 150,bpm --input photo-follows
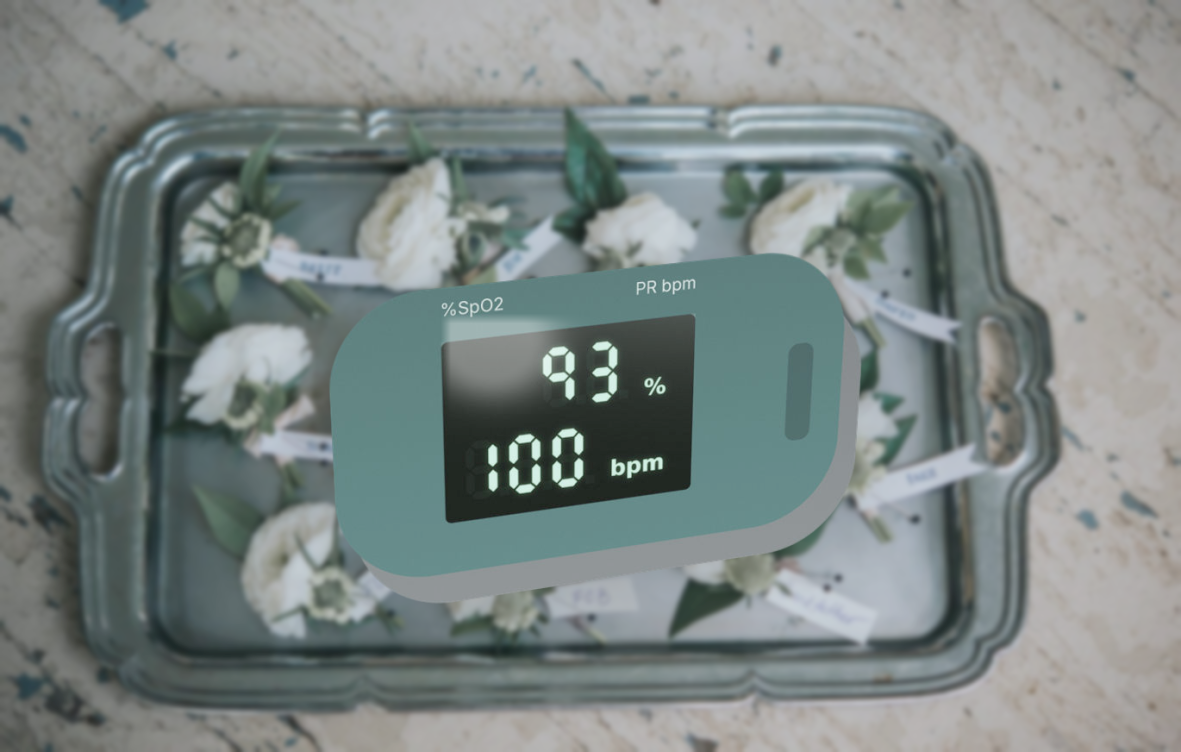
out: 100,bpm
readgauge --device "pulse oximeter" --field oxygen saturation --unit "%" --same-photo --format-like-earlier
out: 93,%
